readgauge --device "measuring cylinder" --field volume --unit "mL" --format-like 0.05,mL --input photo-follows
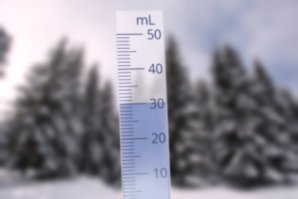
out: 30,mL
